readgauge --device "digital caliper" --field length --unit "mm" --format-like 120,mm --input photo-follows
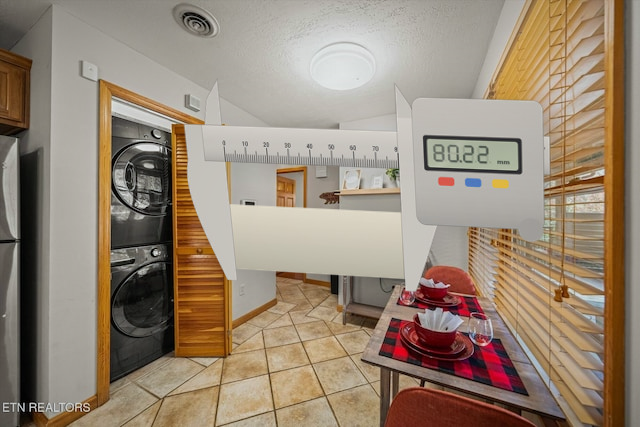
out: 80.22,mm
